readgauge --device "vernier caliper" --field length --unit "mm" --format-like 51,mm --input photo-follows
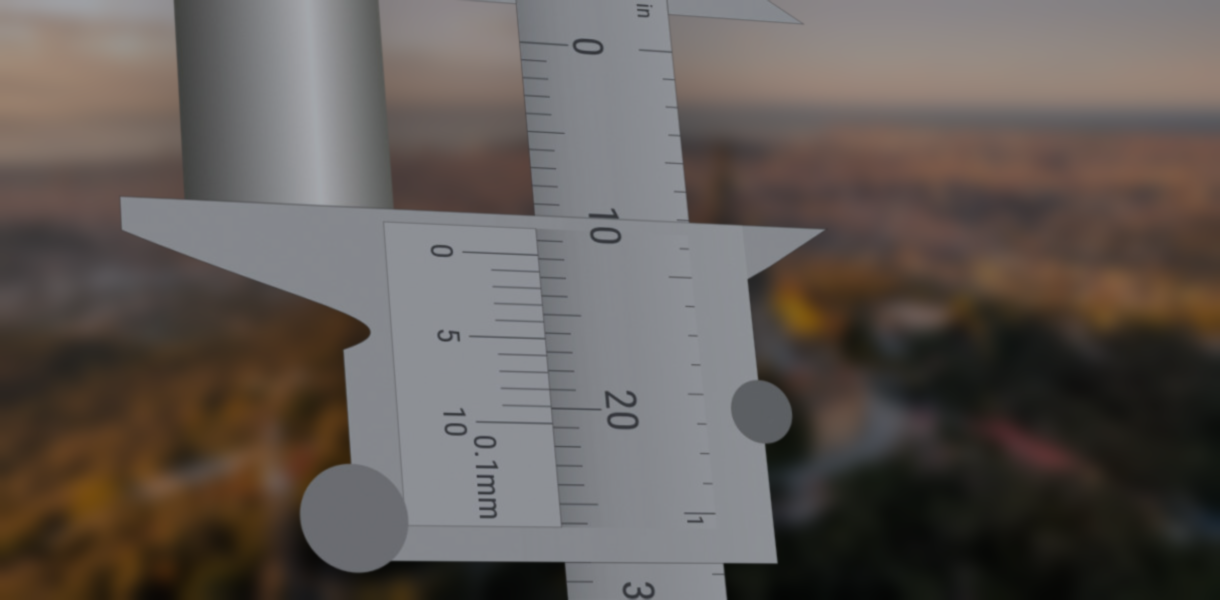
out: 11.8,mm
